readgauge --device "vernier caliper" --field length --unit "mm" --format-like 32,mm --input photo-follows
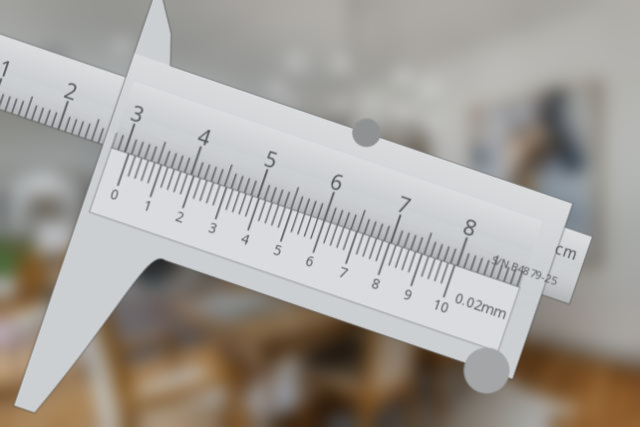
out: 30.6,mm
